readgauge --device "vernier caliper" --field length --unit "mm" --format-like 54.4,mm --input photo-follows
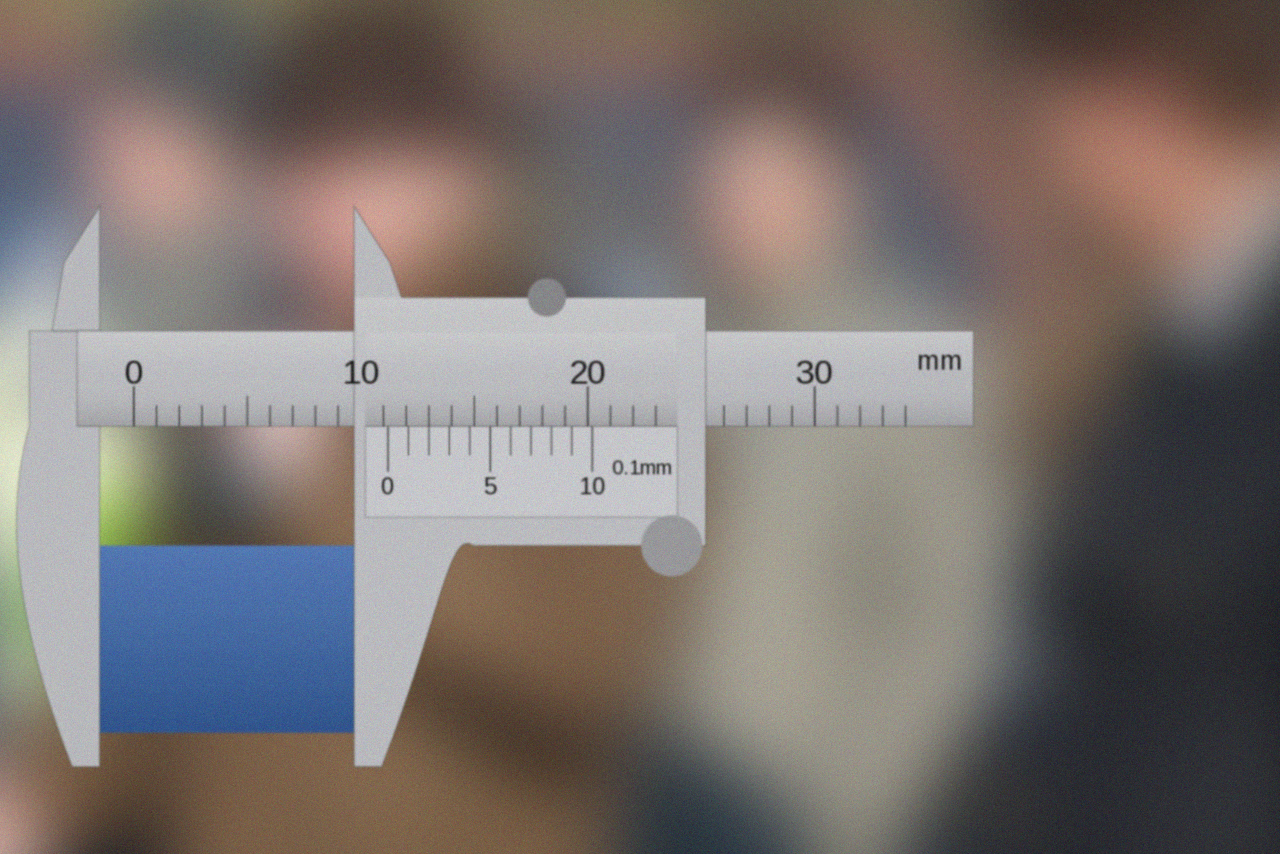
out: 11.2,mm
